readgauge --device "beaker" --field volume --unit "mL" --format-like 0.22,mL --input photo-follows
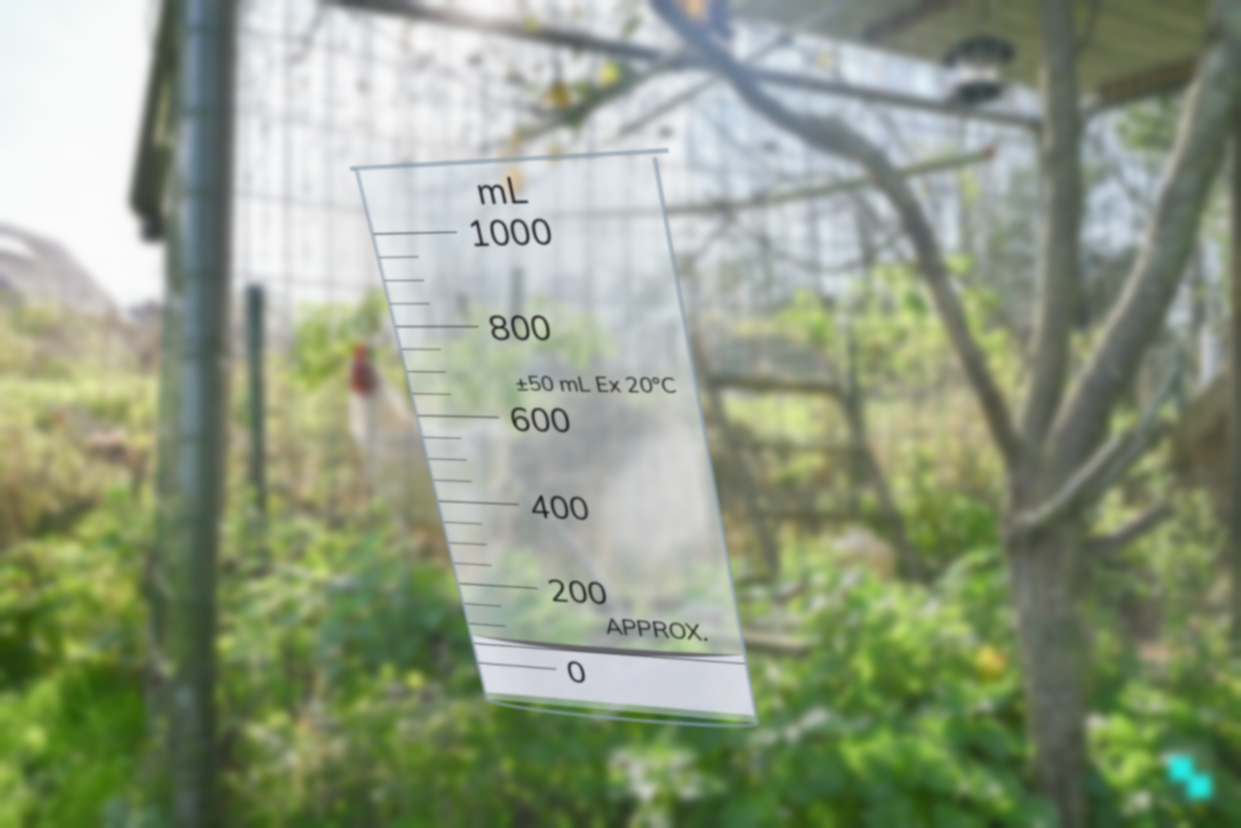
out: 50,mL
